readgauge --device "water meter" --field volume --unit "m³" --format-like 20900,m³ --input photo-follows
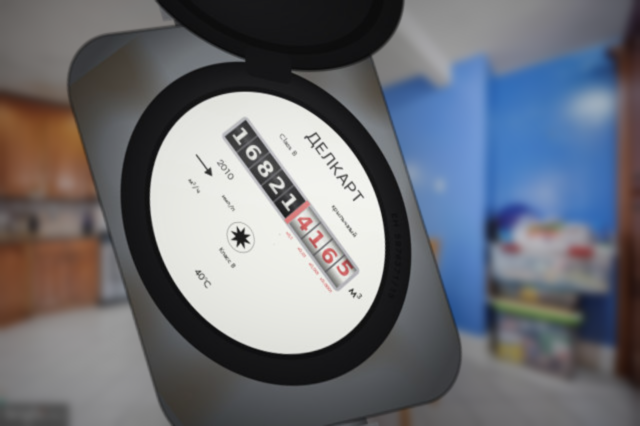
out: 16821.4165,m³
